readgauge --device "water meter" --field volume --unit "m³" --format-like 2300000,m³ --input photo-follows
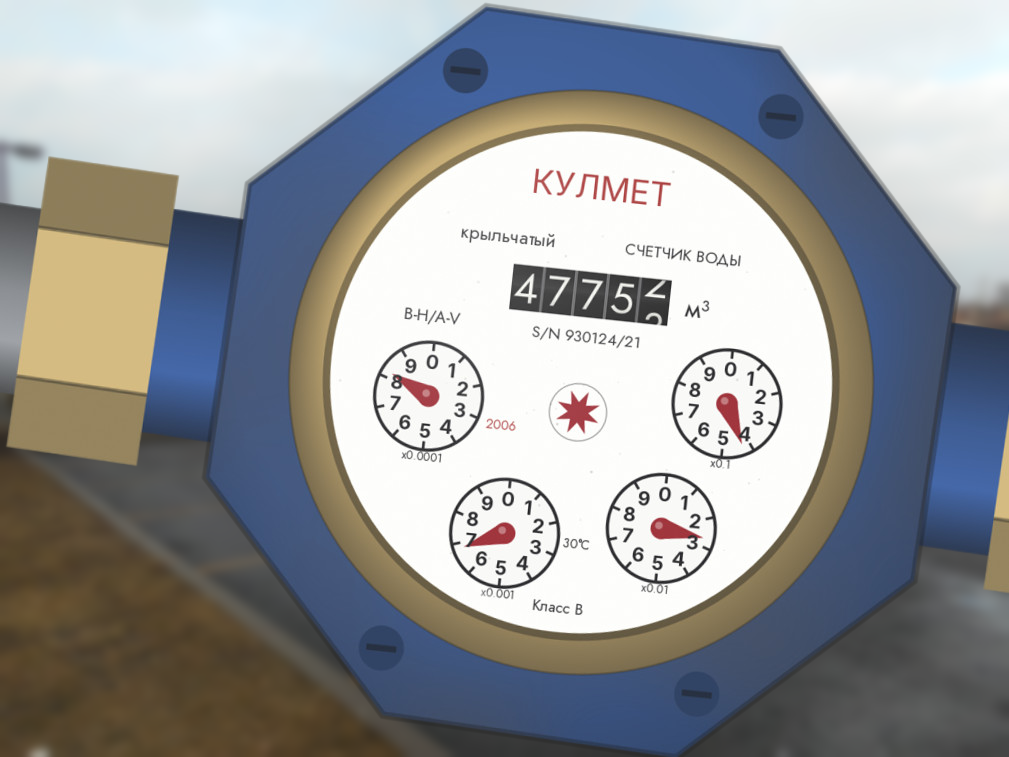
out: 47752.4268,m³
